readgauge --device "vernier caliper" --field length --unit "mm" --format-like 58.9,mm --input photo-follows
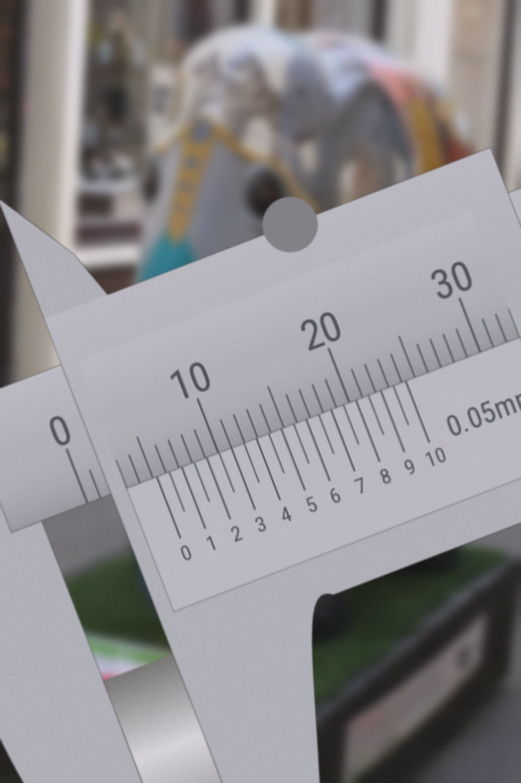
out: 5.3,mm
